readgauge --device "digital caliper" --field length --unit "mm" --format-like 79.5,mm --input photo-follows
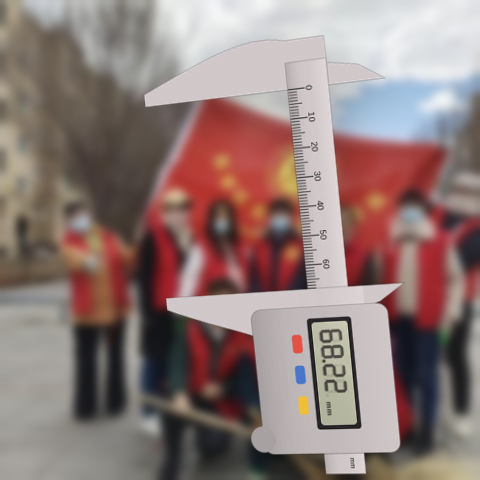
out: 68.22,mm
